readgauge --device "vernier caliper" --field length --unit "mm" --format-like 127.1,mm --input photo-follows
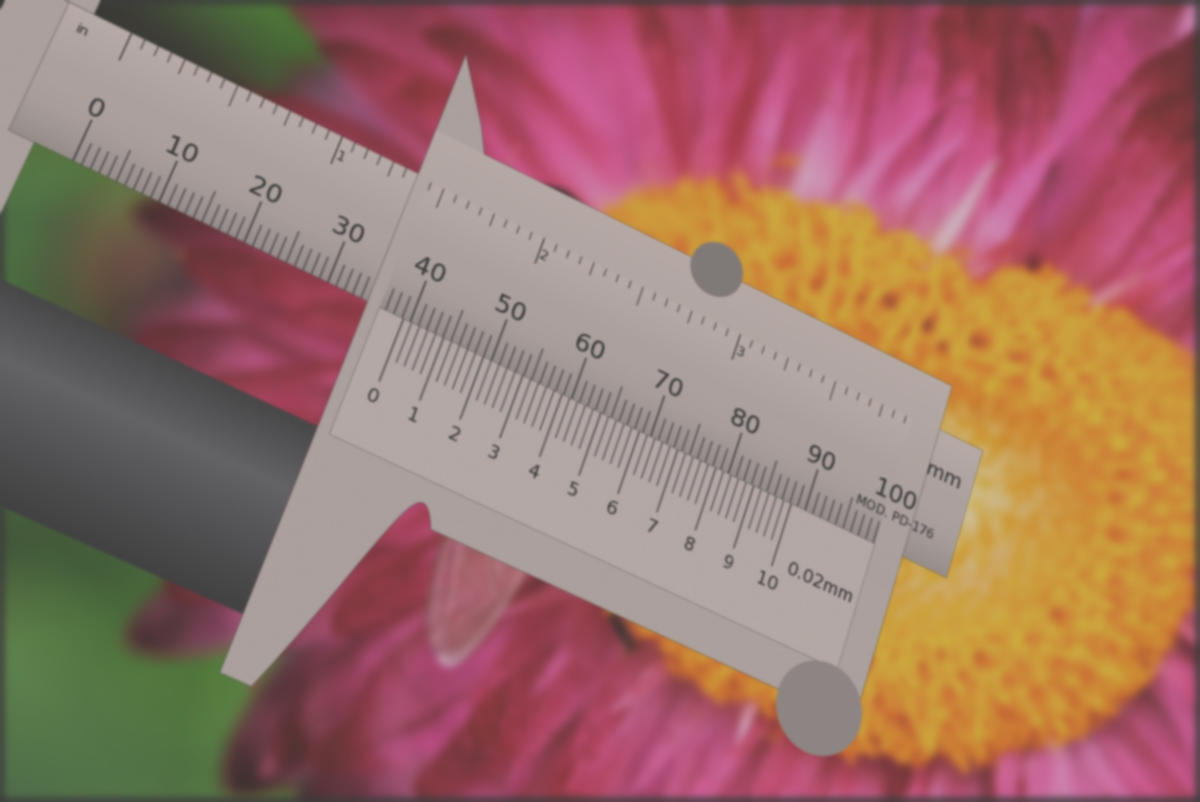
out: 39.2,mm
